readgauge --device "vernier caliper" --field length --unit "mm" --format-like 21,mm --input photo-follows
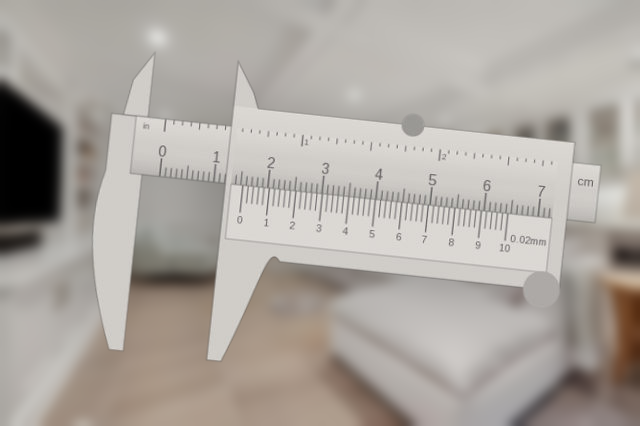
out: 15.4,mm
